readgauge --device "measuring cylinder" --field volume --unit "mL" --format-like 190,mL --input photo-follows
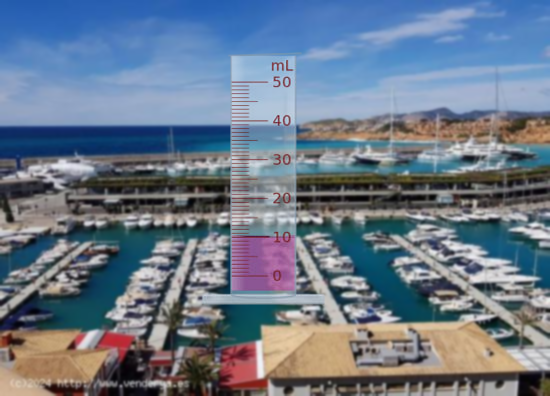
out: 10,mL
